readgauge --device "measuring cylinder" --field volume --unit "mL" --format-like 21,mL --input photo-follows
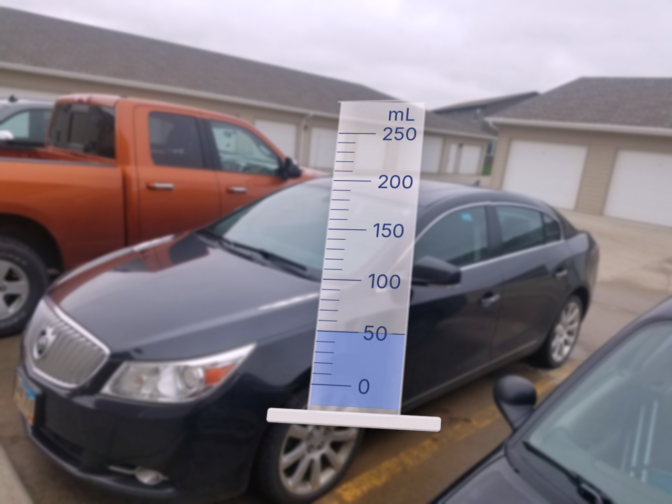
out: 50,mL
